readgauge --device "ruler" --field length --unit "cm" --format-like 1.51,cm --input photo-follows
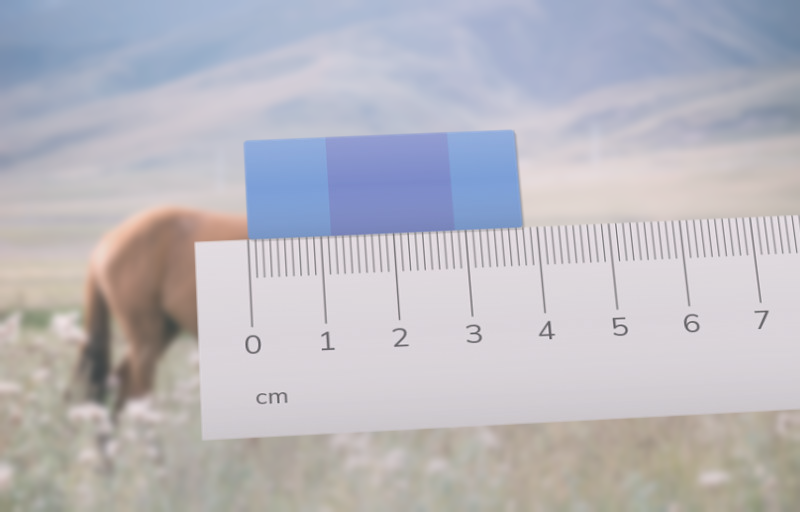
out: 3.8,cm
